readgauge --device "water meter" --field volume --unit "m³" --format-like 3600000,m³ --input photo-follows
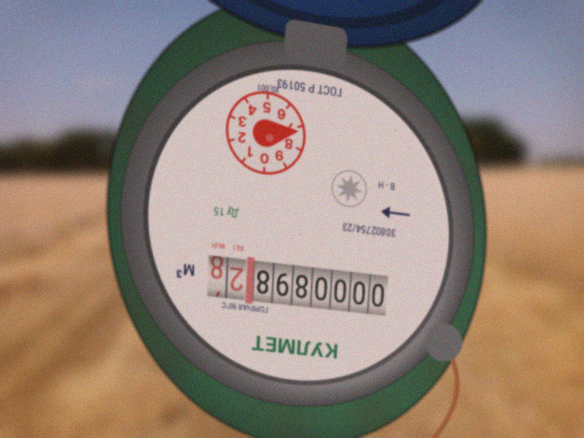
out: 898.277,m³
